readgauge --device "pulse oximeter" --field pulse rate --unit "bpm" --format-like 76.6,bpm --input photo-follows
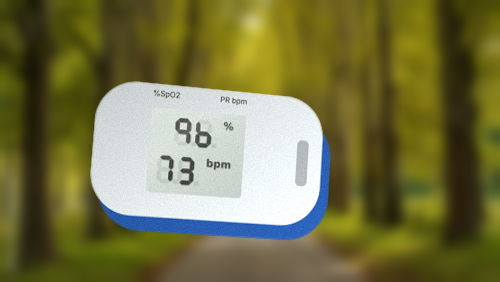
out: 73,bpm
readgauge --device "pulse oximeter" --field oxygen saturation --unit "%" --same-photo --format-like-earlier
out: 96,%
